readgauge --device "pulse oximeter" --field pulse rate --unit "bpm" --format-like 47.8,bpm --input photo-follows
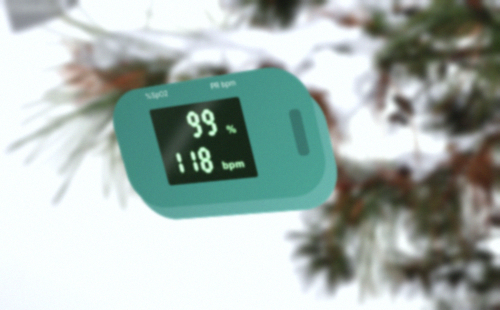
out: 118,bpm
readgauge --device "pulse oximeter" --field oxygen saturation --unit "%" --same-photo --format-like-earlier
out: 99,%
